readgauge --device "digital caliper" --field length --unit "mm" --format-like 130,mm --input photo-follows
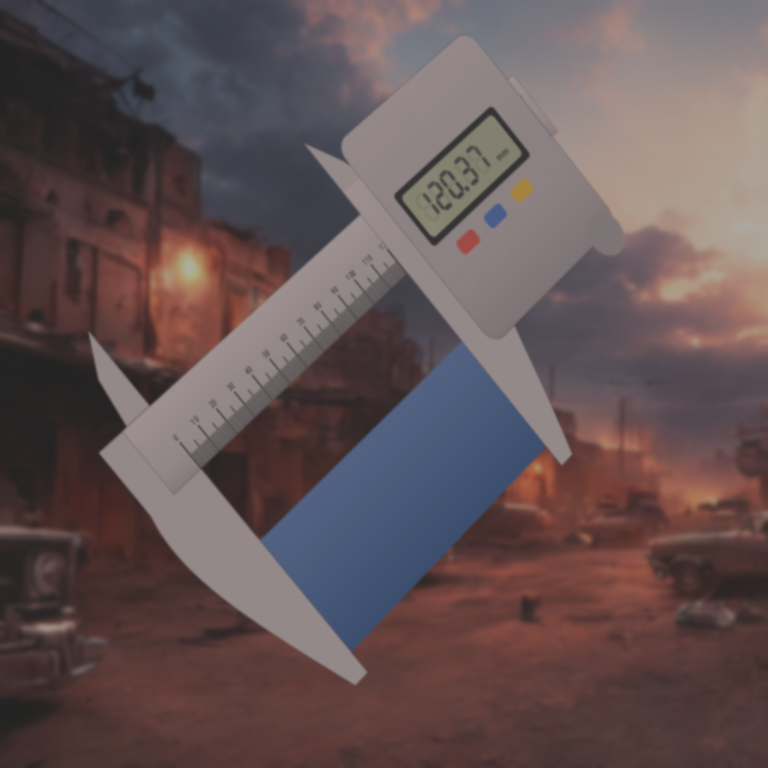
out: 120.37,mm
